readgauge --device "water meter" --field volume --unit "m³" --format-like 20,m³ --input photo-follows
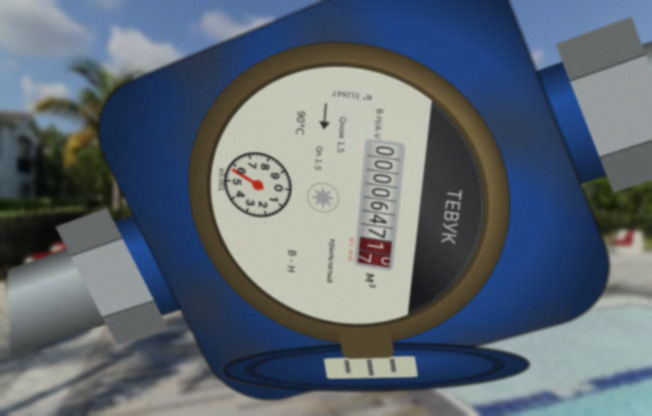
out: 647.165,m³
